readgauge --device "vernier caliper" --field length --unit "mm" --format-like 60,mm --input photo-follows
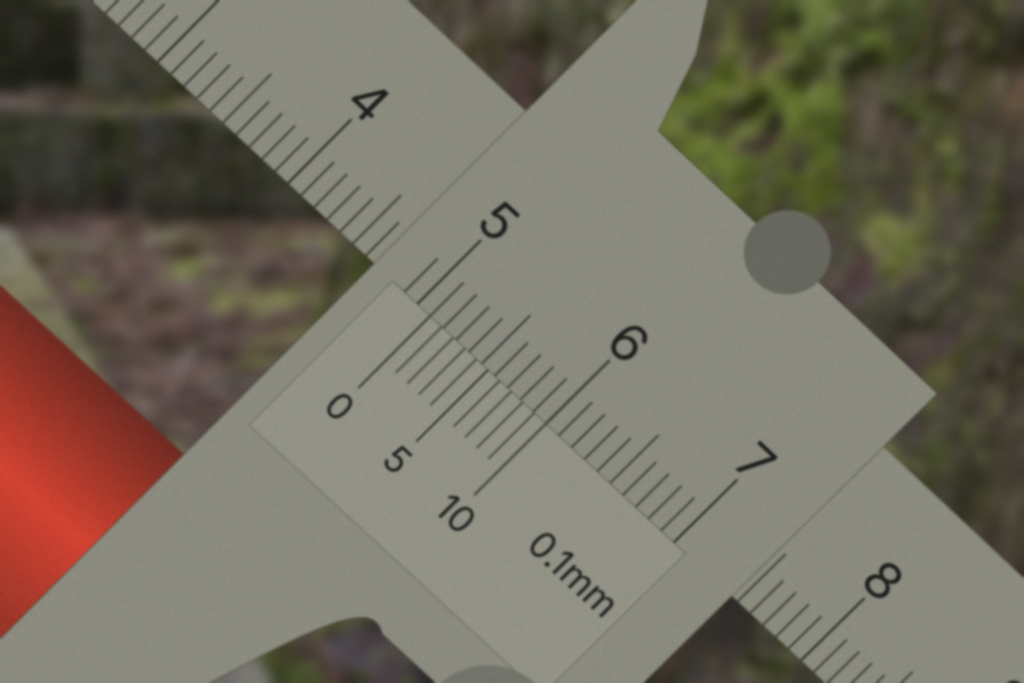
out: 51.0,mm
